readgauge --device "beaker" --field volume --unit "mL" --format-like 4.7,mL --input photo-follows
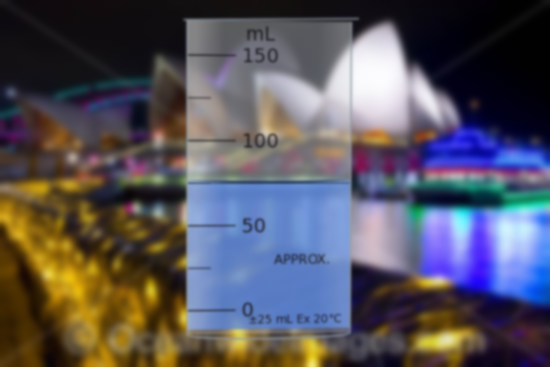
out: 75,mL
